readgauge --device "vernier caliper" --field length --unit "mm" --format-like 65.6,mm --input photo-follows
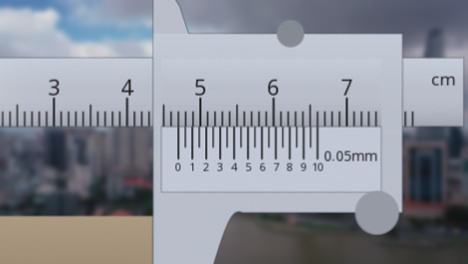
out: 47.0,mm
